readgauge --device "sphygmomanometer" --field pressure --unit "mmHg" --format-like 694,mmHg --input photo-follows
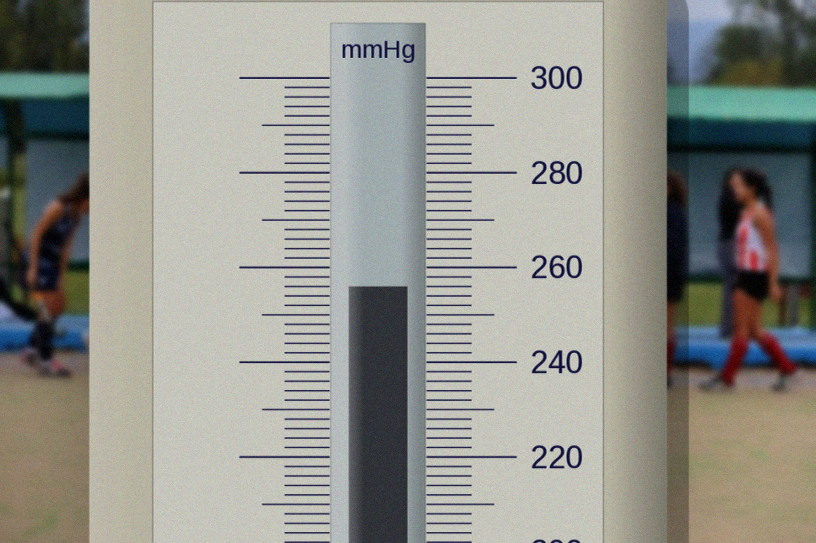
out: 256,mmHg
